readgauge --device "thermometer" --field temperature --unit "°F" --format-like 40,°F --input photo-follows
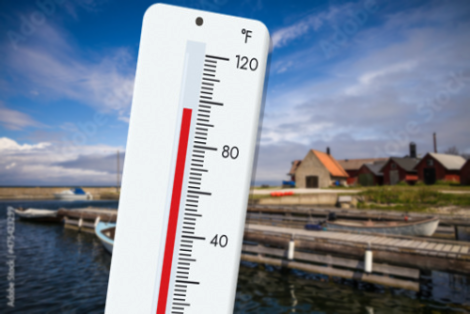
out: 96,°F
